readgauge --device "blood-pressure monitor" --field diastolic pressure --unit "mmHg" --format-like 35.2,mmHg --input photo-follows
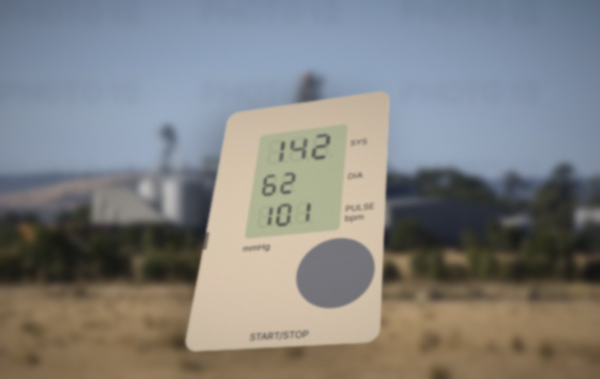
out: 62,mmHg
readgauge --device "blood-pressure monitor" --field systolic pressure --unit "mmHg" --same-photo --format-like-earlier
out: 142,mmHg
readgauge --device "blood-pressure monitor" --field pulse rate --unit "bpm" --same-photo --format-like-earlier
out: 101,bpm
